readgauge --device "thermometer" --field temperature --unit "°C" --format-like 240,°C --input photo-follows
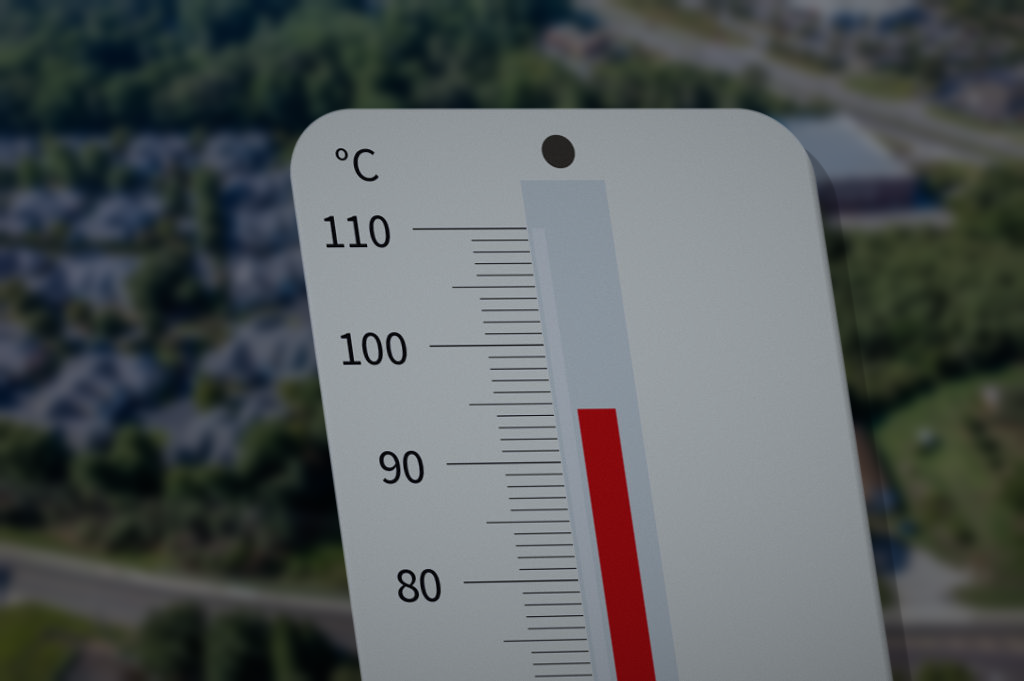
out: 94.5,°C
